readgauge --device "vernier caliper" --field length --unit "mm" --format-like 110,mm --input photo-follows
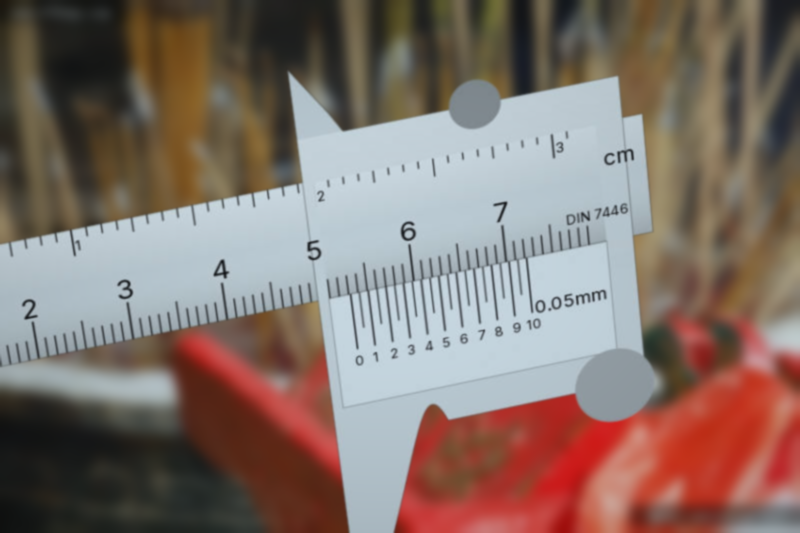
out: 53.2,mm
